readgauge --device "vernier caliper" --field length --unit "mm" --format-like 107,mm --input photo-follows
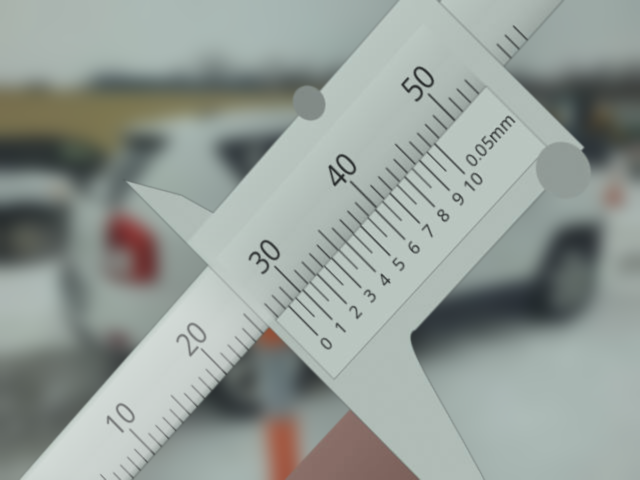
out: 28.4,mm
